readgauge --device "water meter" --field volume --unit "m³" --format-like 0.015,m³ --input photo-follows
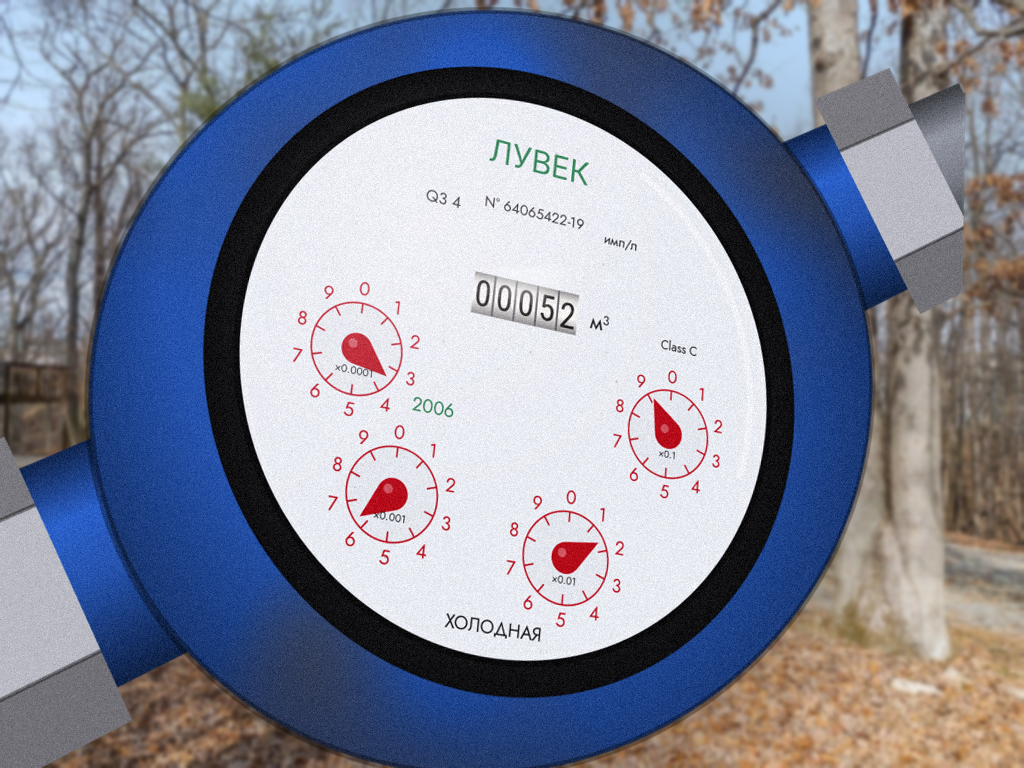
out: 51.9163,m³
